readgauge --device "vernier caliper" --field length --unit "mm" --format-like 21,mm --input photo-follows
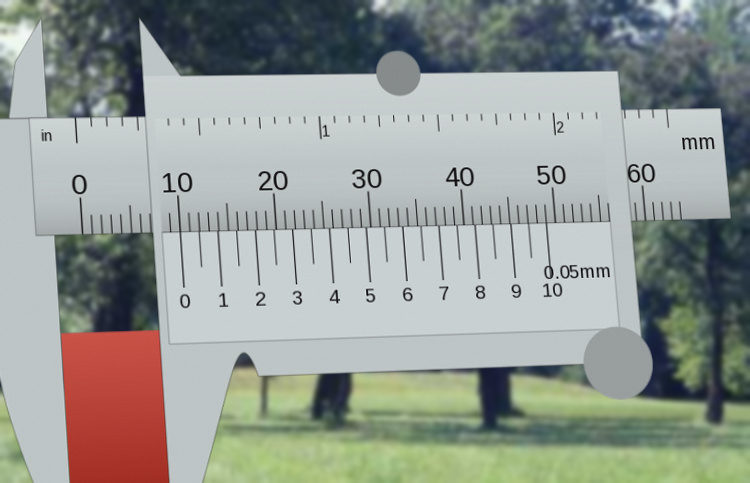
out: 10.0,mm
